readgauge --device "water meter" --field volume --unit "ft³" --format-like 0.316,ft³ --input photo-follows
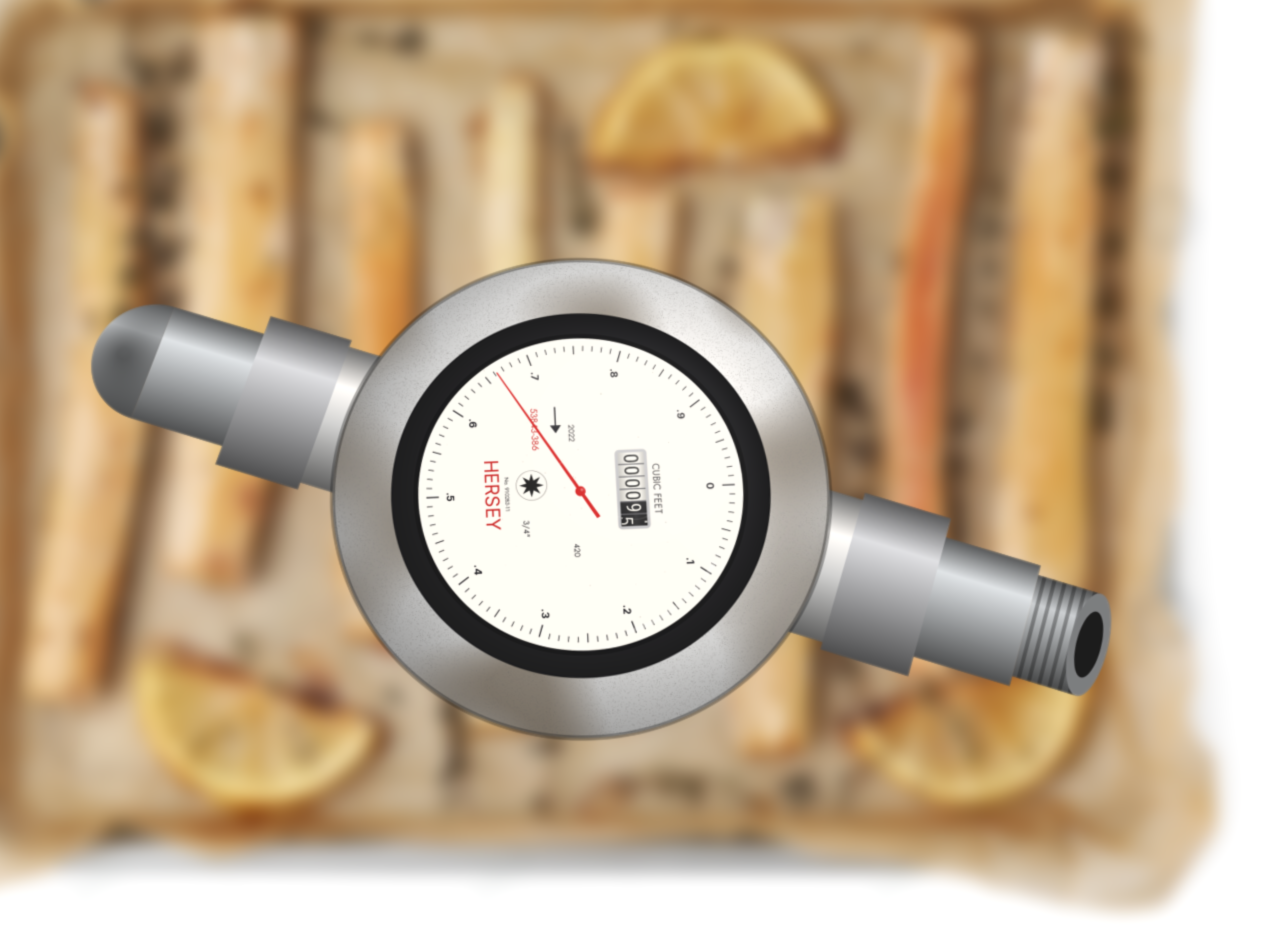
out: 94.66,ft³
